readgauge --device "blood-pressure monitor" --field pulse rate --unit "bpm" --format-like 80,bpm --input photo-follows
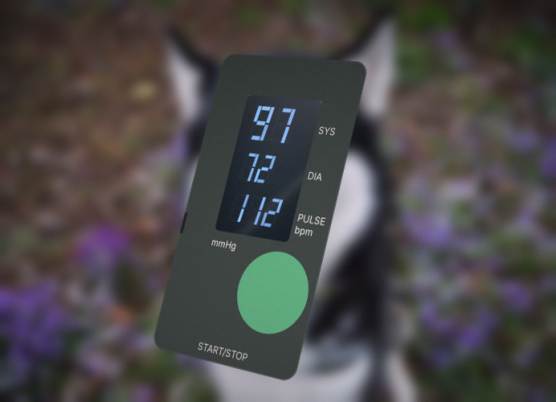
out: 112,bpm
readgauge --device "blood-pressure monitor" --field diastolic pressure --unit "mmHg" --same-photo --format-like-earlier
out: 72,mmHg
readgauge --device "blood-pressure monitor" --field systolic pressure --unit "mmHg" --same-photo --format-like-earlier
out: 97,mmHg
